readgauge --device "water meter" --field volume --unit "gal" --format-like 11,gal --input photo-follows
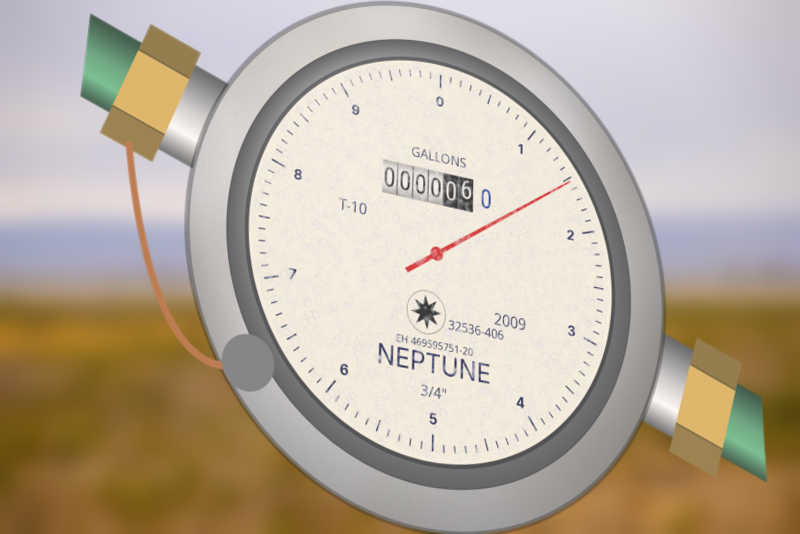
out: 61.5,gal
